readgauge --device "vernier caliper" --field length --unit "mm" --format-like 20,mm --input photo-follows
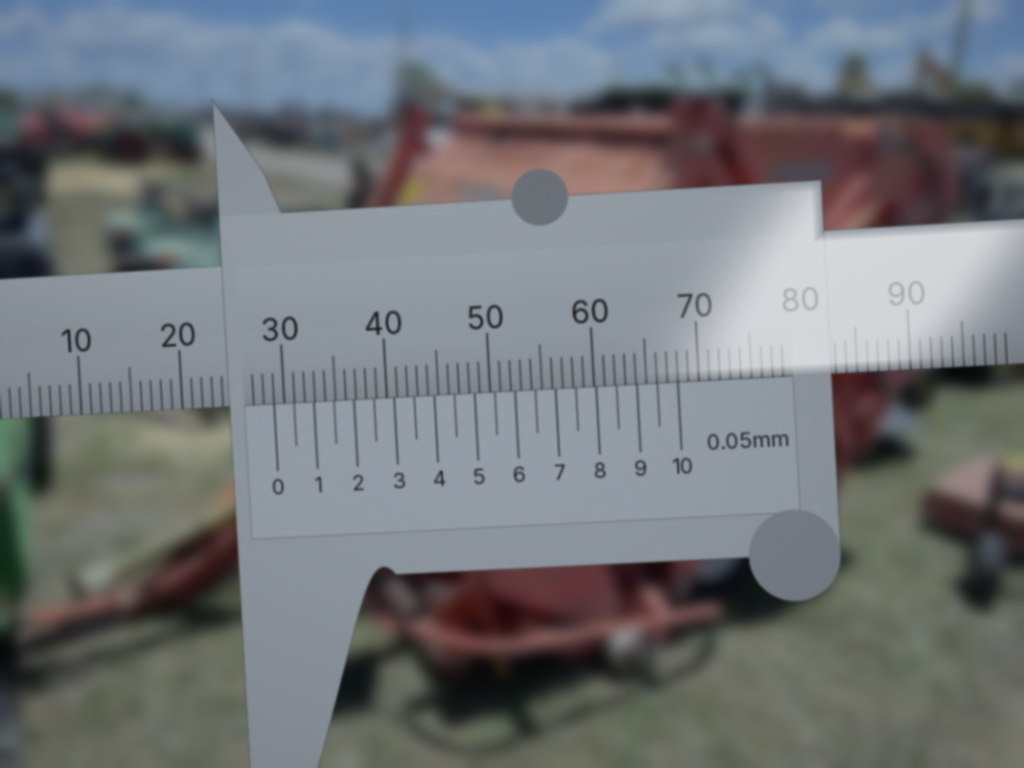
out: 29.0,mm
